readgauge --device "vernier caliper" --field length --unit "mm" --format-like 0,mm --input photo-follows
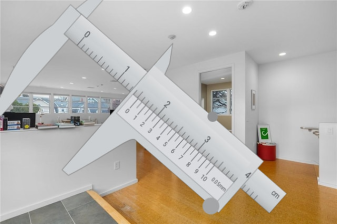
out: 15.2,mm
